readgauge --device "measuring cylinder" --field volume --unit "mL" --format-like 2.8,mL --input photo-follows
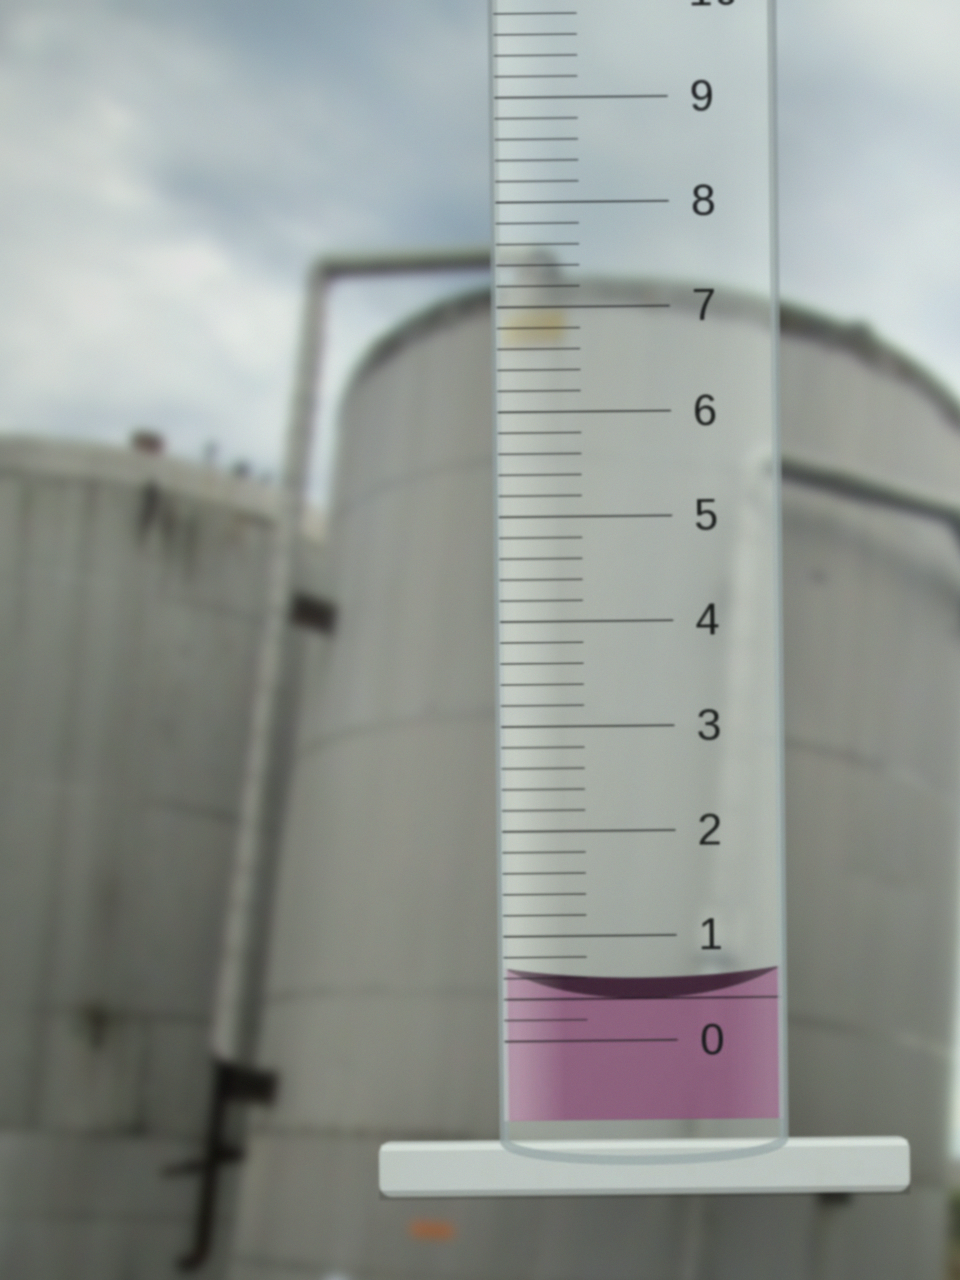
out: 0.4,mL
